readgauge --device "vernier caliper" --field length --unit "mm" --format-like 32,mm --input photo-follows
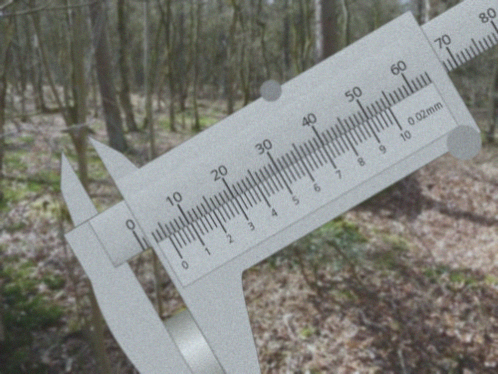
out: 5.5,mm
